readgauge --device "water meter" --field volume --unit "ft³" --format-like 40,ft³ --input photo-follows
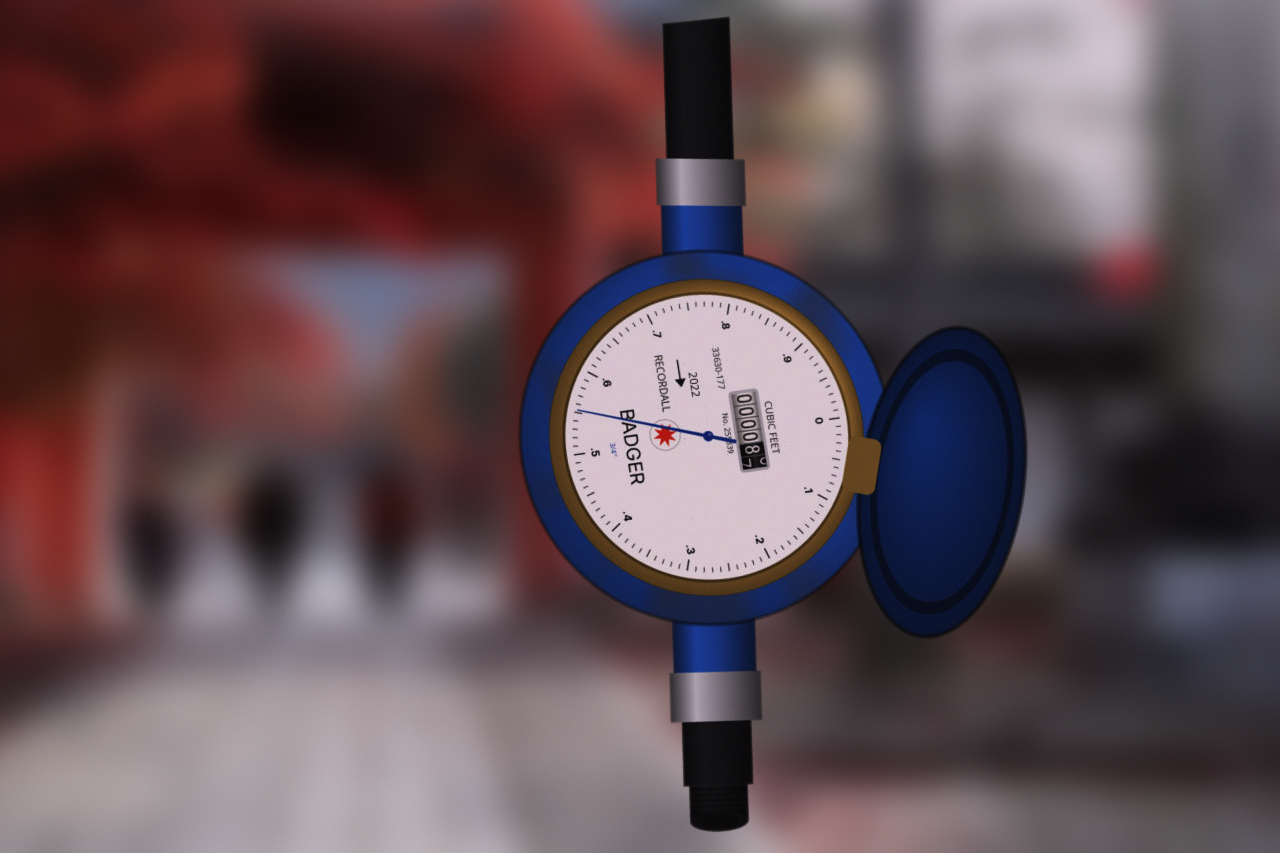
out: 86.55,ft³
